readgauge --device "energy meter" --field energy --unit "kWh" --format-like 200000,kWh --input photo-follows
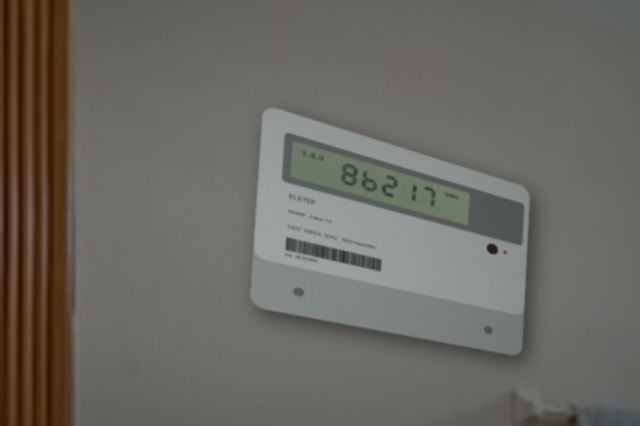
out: 86217,kWh
